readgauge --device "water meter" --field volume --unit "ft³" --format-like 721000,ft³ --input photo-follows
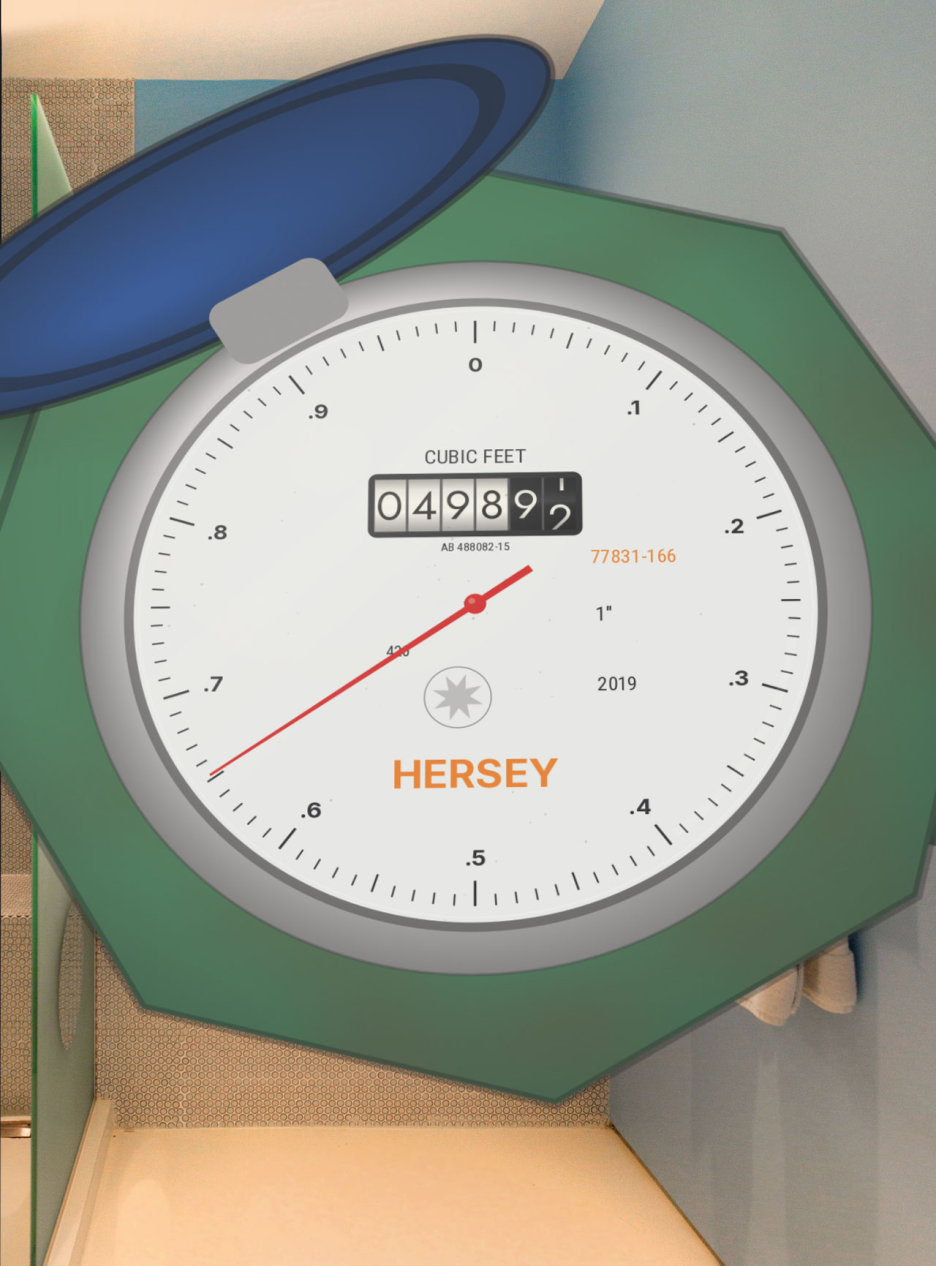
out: 49891.65,ft³
